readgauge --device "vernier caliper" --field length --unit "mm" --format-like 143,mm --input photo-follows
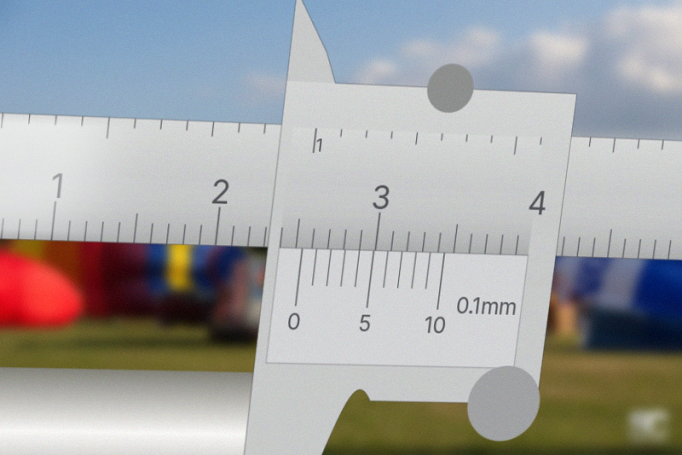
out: 25.4,mm
